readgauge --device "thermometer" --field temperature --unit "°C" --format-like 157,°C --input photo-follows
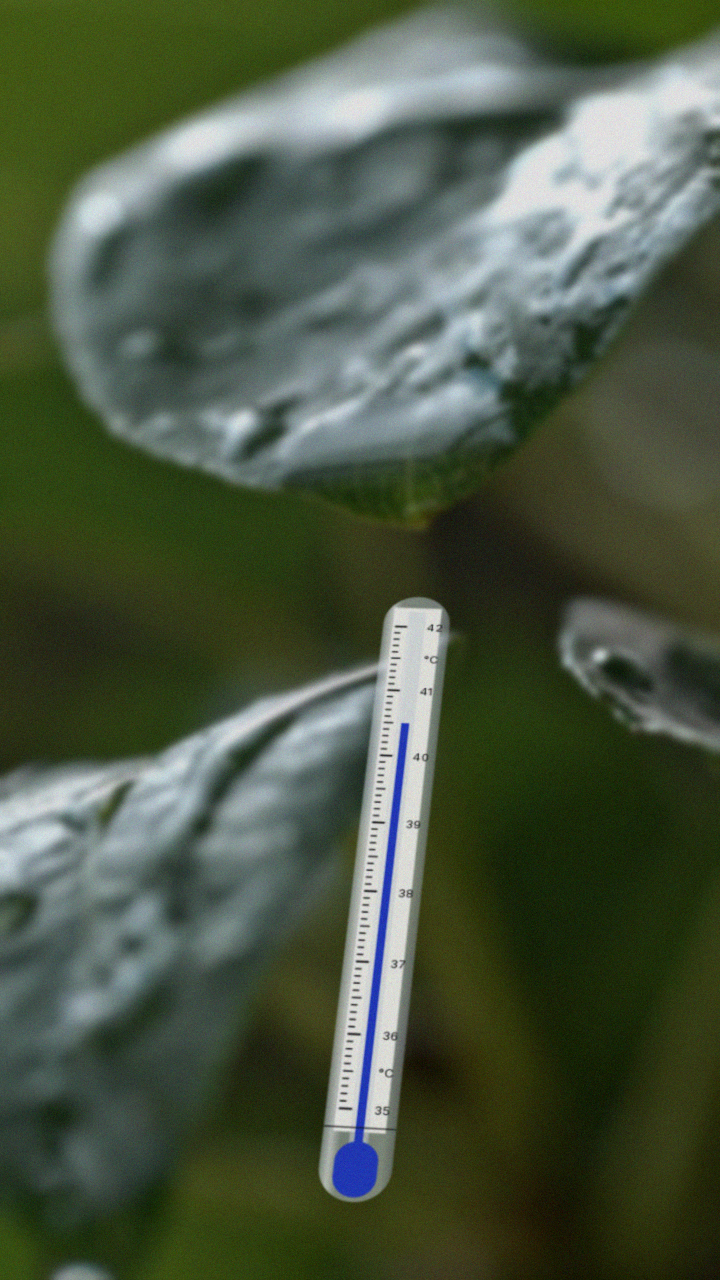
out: 40.5,°C
